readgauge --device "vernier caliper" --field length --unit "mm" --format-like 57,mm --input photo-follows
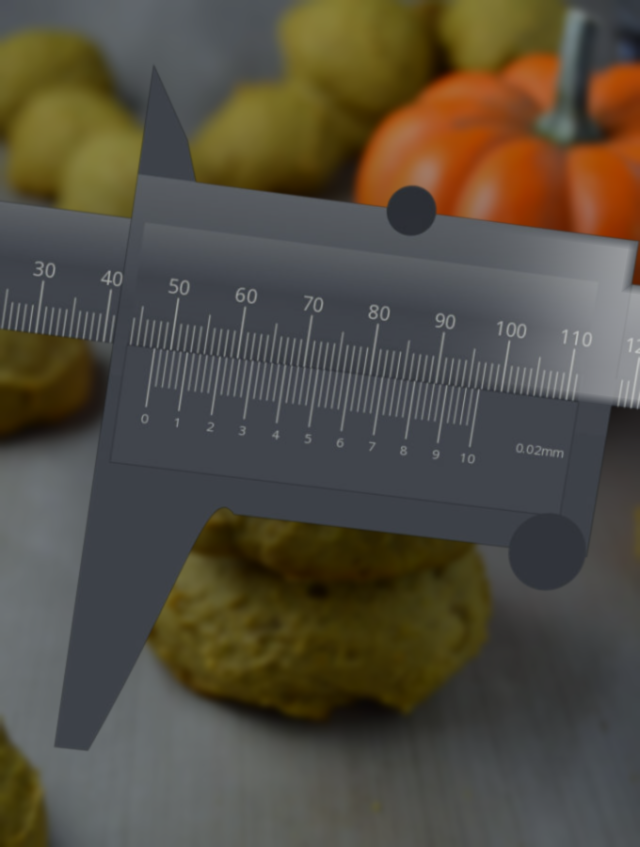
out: 47.6,mm
